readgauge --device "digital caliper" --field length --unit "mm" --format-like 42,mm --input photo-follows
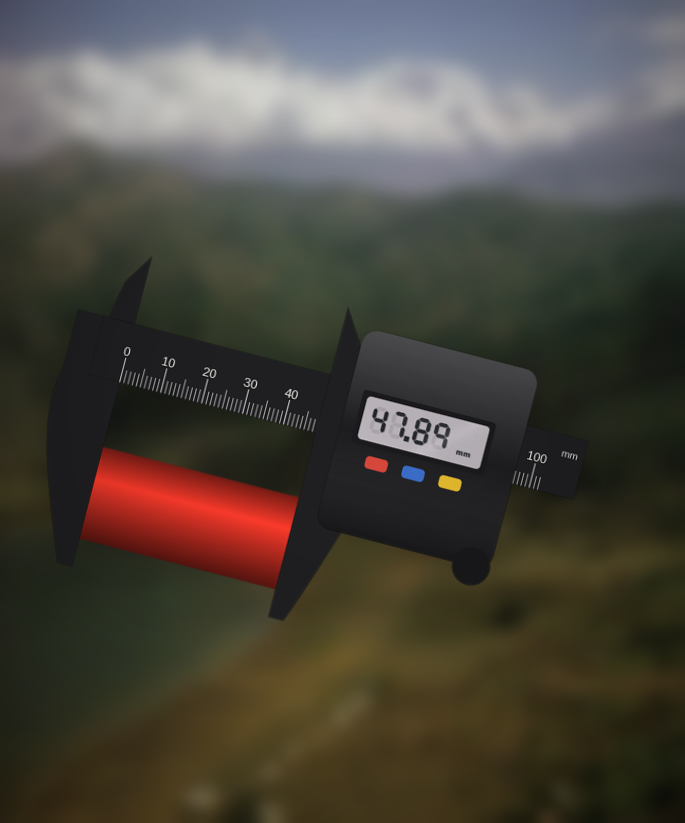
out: 47.89,mm
